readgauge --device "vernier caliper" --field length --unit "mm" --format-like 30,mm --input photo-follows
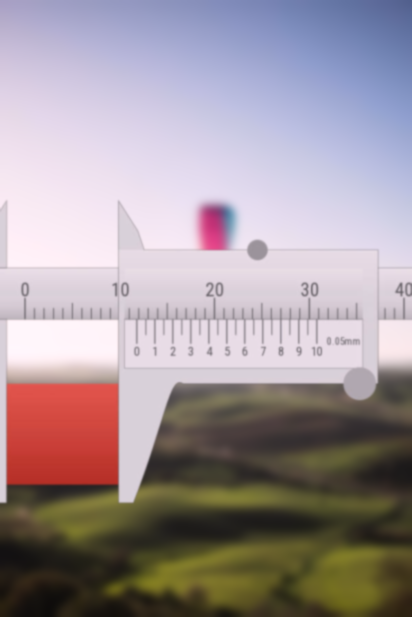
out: 11.8,mm
